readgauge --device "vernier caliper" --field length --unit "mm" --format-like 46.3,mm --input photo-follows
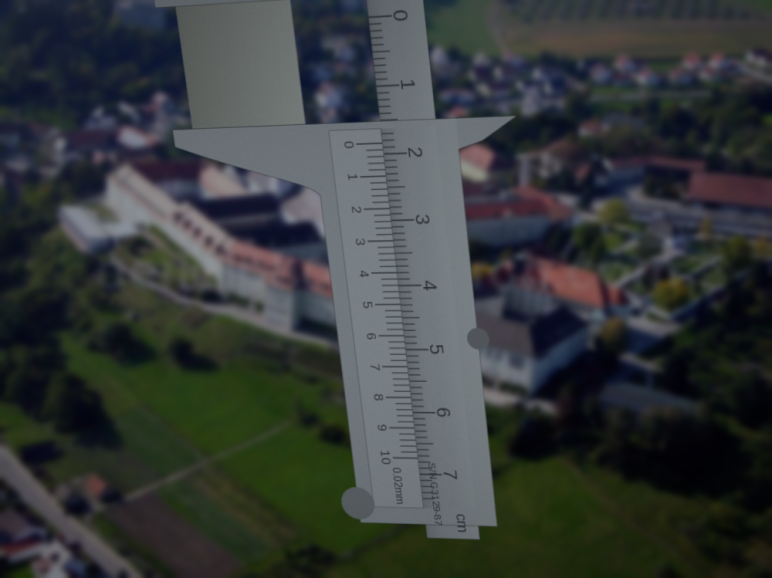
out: 18.4,mm
